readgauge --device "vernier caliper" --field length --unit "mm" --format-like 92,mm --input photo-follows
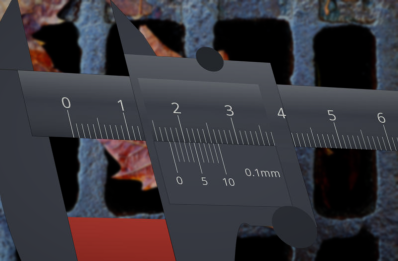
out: 17.2,mm
